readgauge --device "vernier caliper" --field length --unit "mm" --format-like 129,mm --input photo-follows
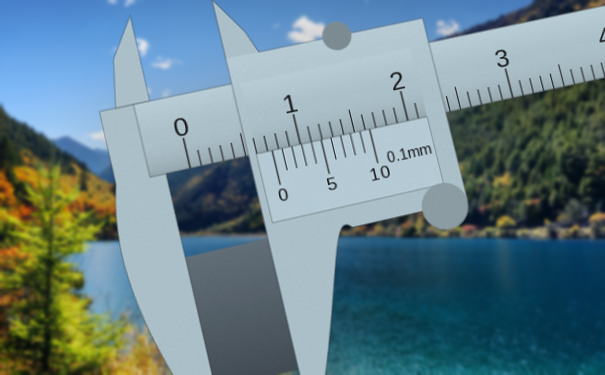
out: 7.4,mm
